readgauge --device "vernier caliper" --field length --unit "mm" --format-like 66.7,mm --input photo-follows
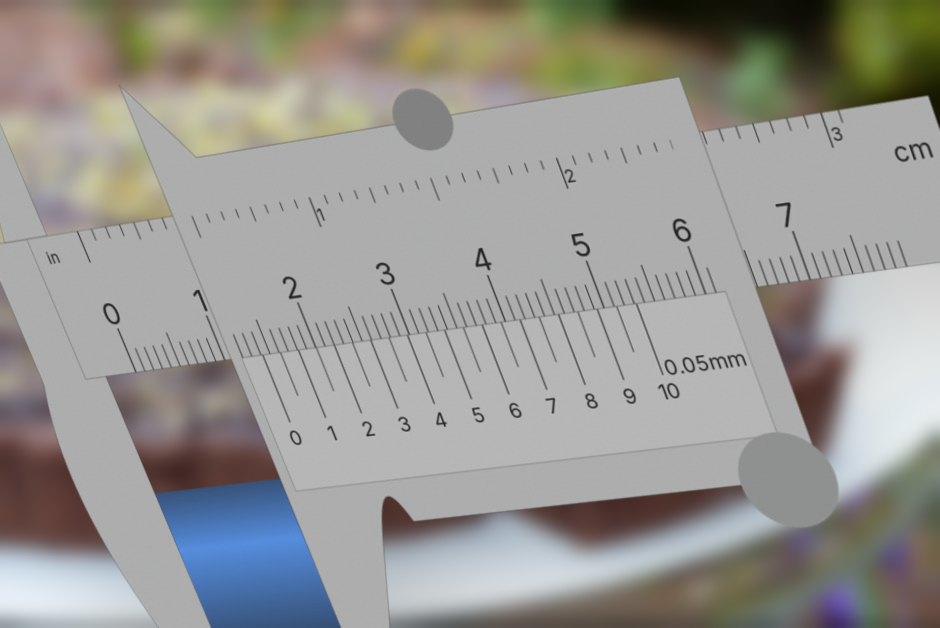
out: 14.2,mm
